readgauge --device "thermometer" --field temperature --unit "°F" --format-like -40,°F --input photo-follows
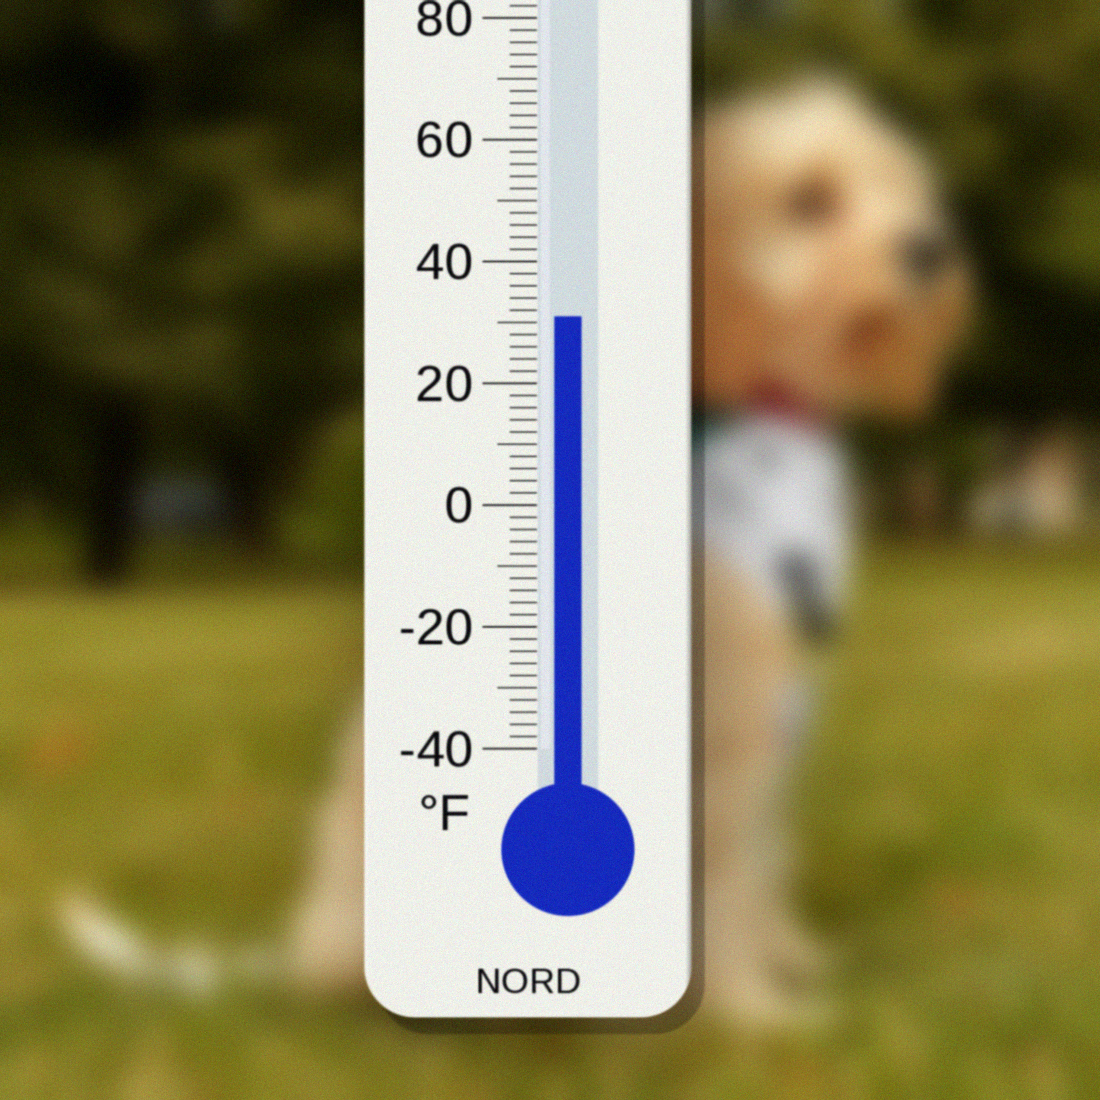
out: 31,°F
